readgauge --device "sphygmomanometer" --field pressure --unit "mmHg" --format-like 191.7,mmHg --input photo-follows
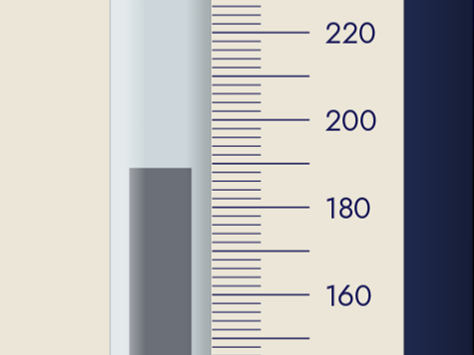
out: 189,mmHg
